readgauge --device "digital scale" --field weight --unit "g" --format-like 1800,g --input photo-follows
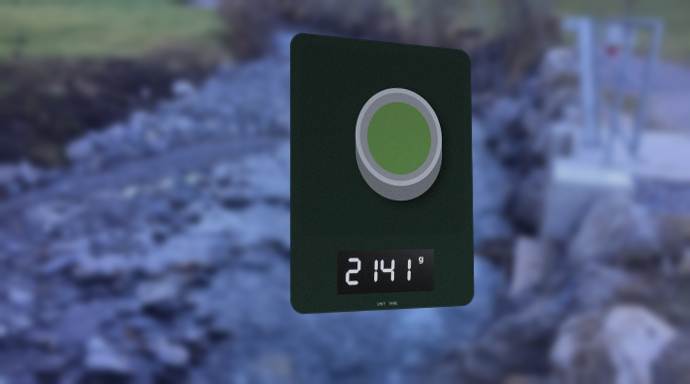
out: 2141,g
